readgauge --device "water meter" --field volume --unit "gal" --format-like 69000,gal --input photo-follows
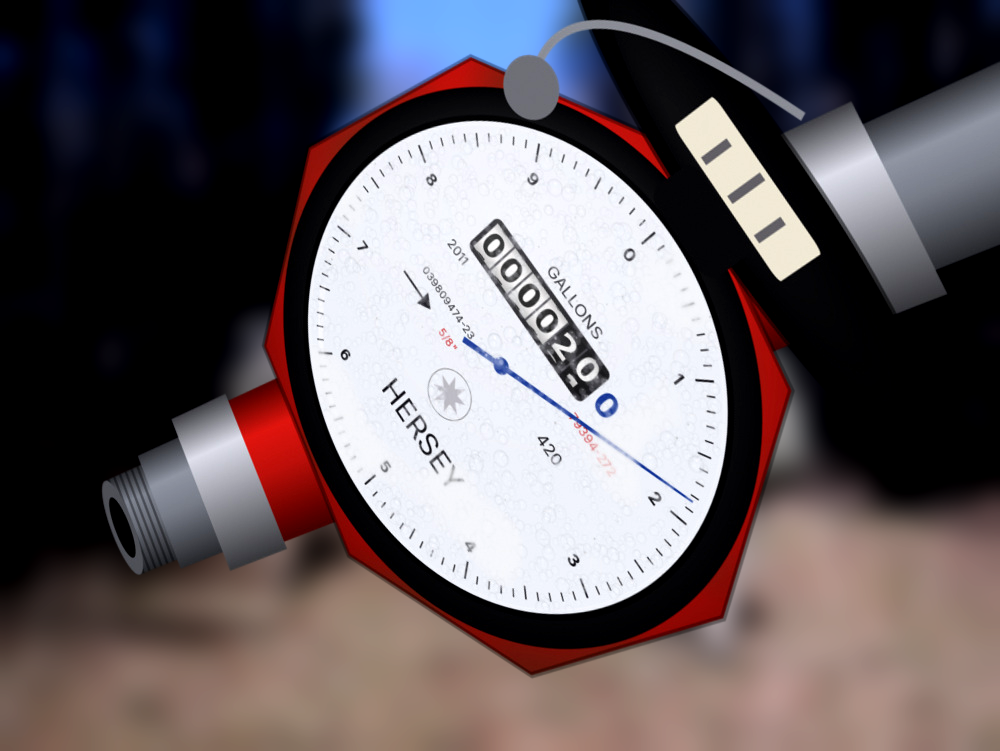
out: 201.8,gal
